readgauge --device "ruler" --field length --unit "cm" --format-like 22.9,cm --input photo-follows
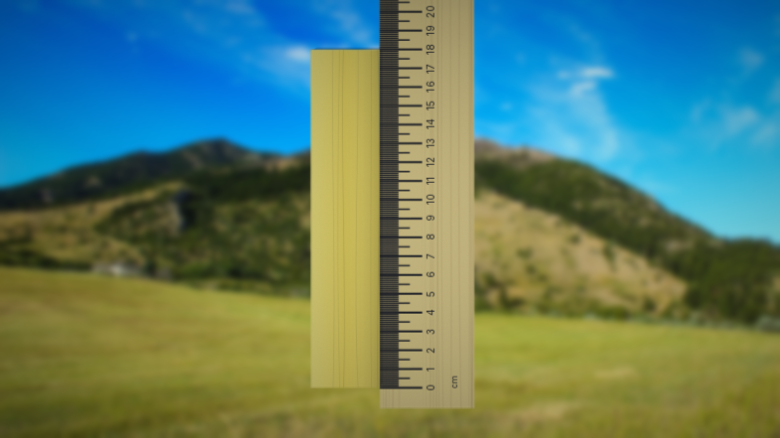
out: 18,cm
